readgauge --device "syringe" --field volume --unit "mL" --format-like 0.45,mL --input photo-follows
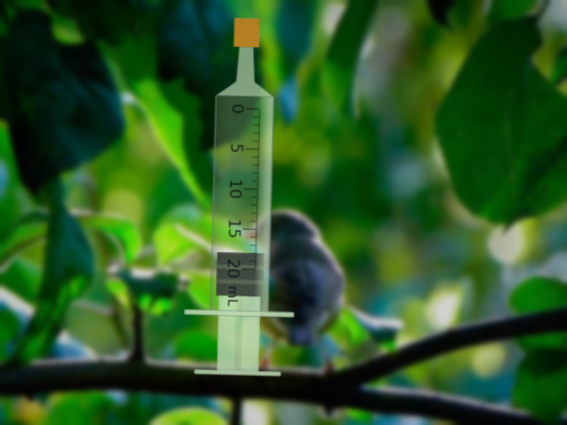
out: 18,mL
